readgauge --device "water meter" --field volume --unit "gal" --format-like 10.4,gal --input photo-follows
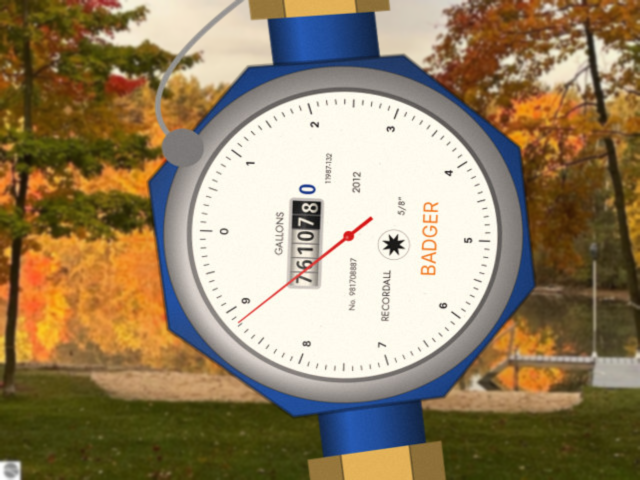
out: 7610778.8,gal
